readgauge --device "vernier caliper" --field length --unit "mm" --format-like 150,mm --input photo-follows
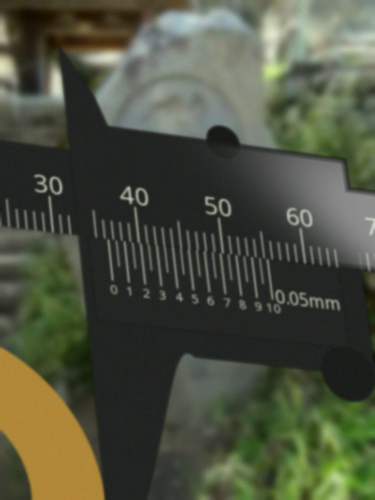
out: 36.4,mm
